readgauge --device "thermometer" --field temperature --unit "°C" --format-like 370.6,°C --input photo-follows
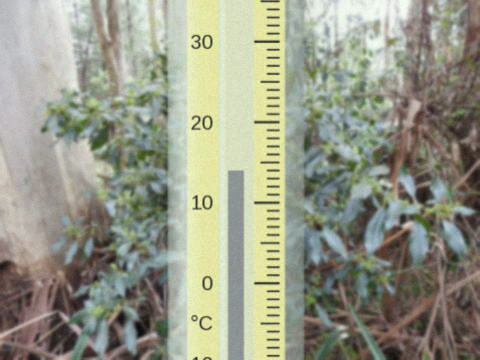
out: 14,°C
